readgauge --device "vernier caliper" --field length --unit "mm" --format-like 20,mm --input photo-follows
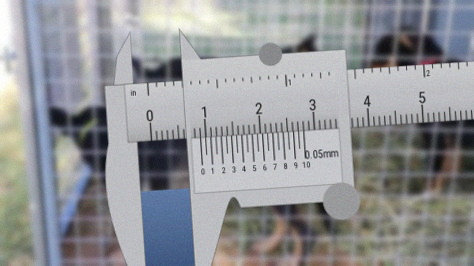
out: 9.0,mm
